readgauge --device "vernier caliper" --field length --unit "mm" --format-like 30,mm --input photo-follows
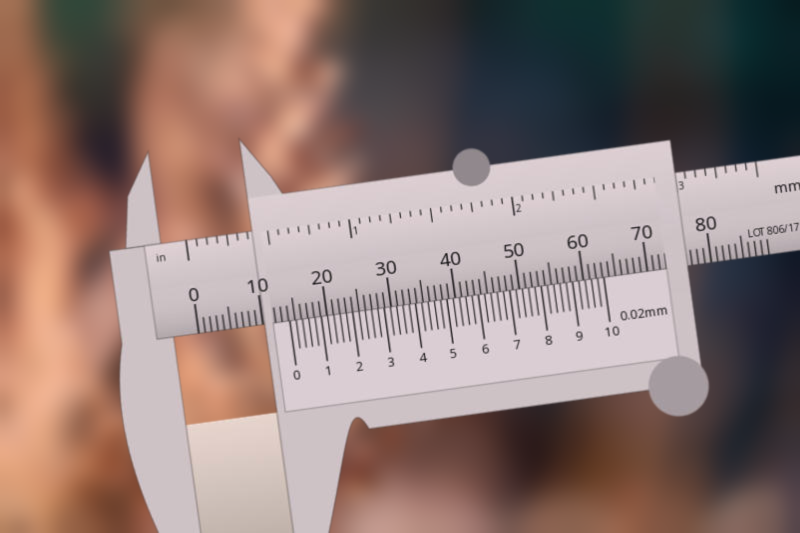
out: 14.2,mm
